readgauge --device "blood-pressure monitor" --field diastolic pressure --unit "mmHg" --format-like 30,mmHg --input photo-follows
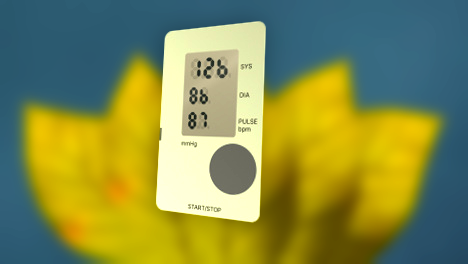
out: 86,mmHg
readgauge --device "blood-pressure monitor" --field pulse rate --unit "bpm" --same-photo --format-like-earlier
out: 87,bpm
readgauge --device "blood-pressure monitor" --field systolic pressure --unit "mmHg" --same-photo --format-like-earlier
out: 126,mmHg
